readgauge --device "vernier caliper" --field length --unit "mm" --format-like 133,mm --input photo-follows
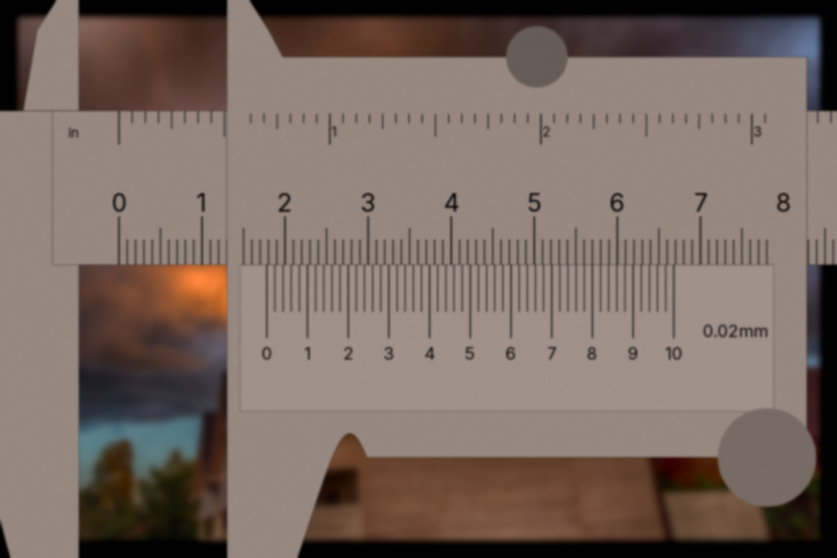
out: 17.8,mm
